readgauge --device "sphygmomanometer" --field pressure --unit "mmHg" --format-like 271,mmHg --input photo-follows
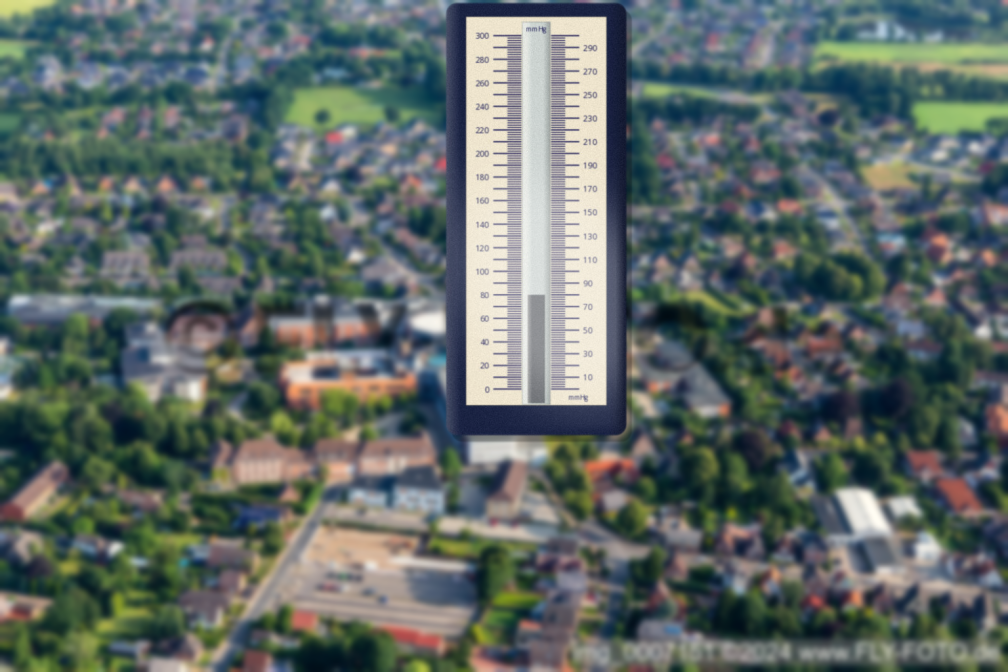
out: 80,mmHg
